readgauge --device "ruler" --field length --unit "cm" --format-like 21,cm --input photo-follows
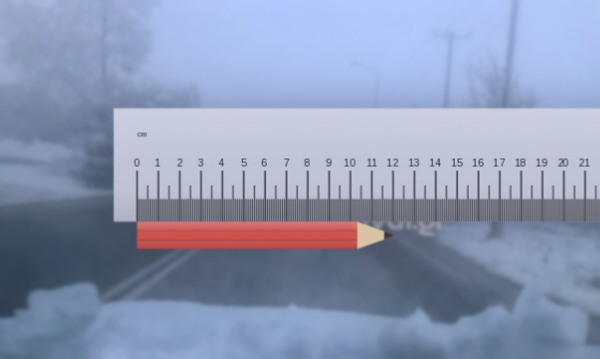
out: 12,cm
